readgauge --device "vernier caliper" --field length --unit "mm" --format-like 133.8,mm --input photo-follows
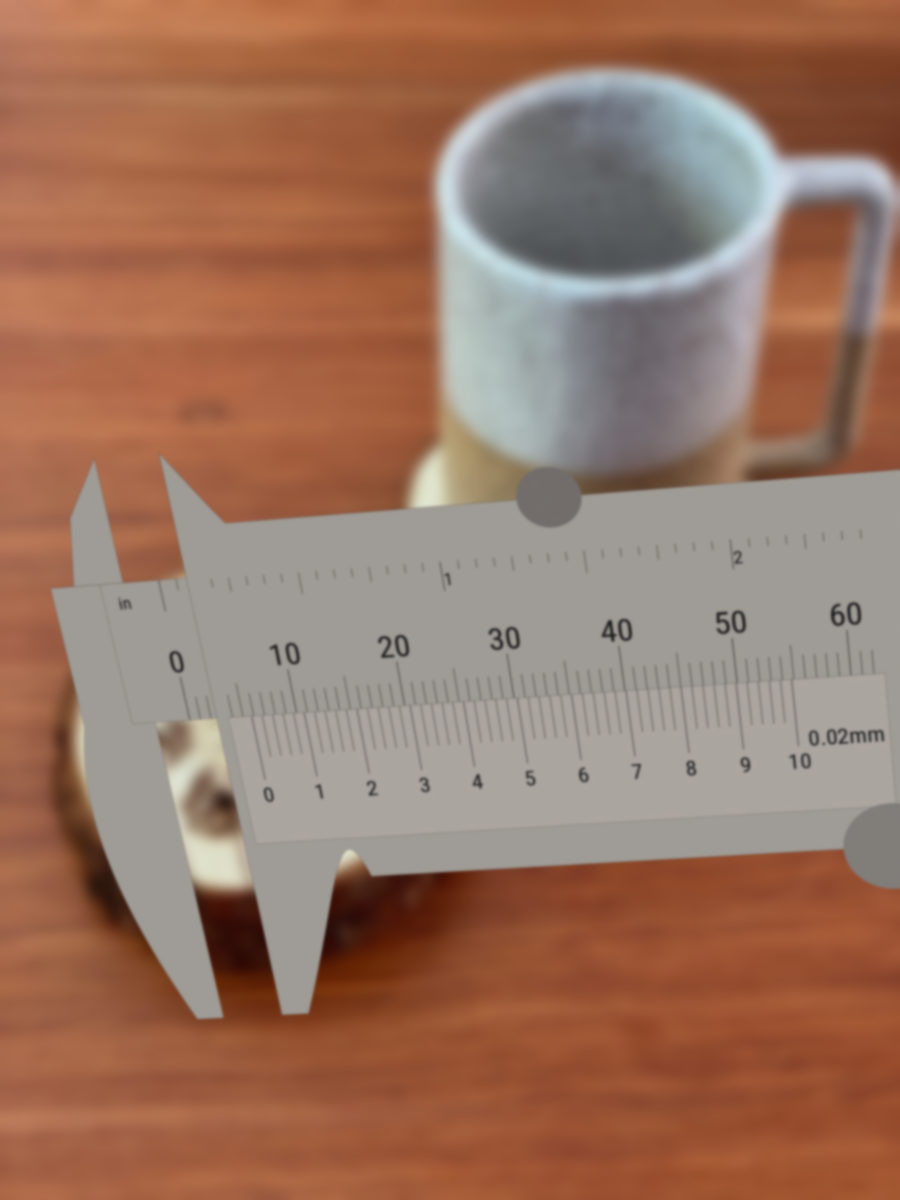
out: 5.8,mm
